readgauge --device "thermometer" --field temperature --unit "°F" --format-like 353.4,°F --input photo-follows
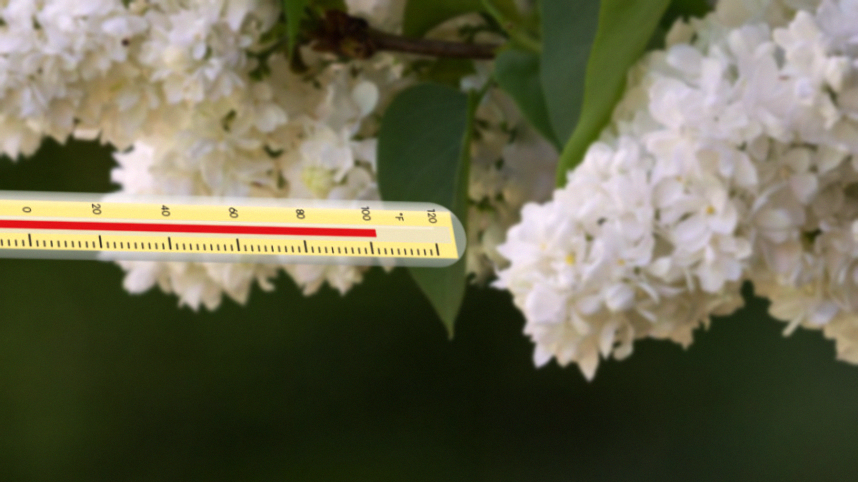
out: 102,°F
